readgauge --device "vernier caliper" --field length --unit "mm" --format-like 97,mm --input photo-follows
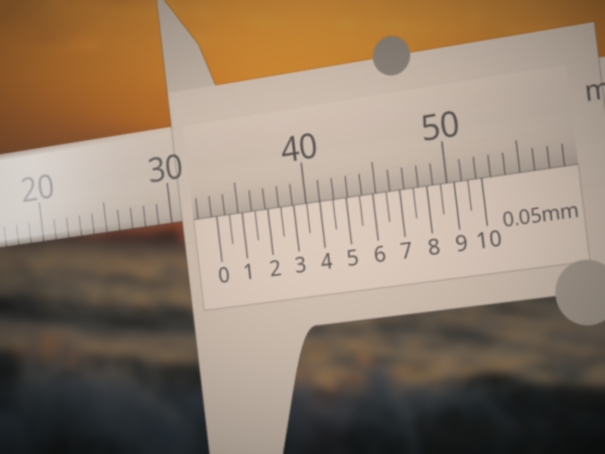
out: 33.4,mm
